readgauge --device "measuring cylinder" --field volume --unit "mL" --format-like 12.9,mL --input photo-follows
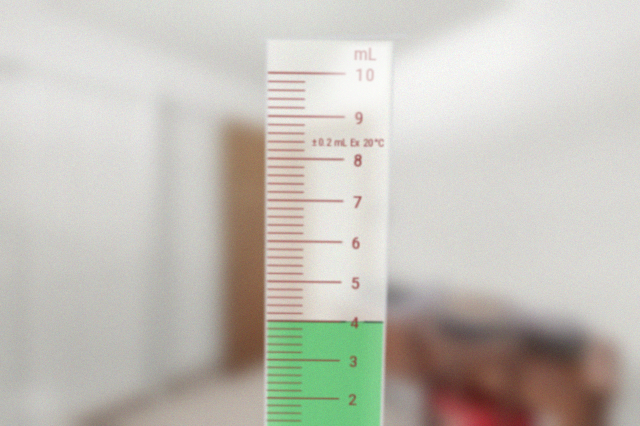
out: 4,mL
